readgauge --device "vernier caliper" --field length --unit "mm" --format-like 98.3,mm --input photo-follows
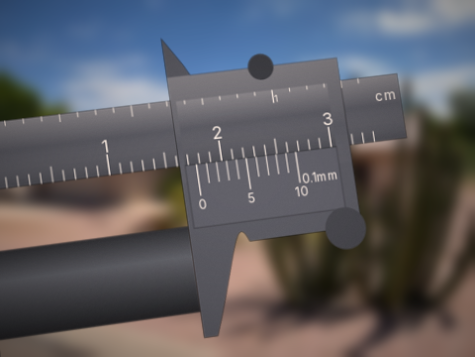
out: 17.7,mm
